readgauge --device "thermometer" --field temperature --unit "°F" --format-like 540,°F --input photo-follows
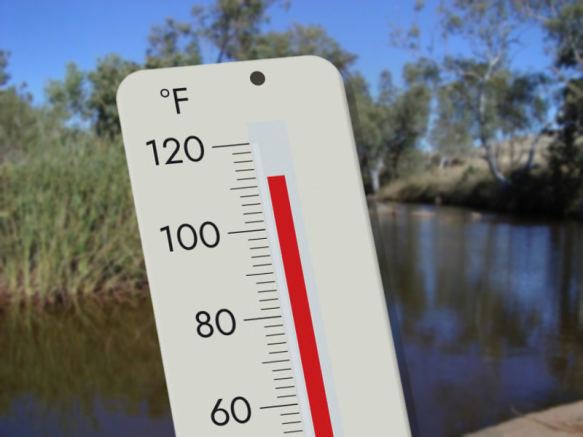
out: 112,°F
